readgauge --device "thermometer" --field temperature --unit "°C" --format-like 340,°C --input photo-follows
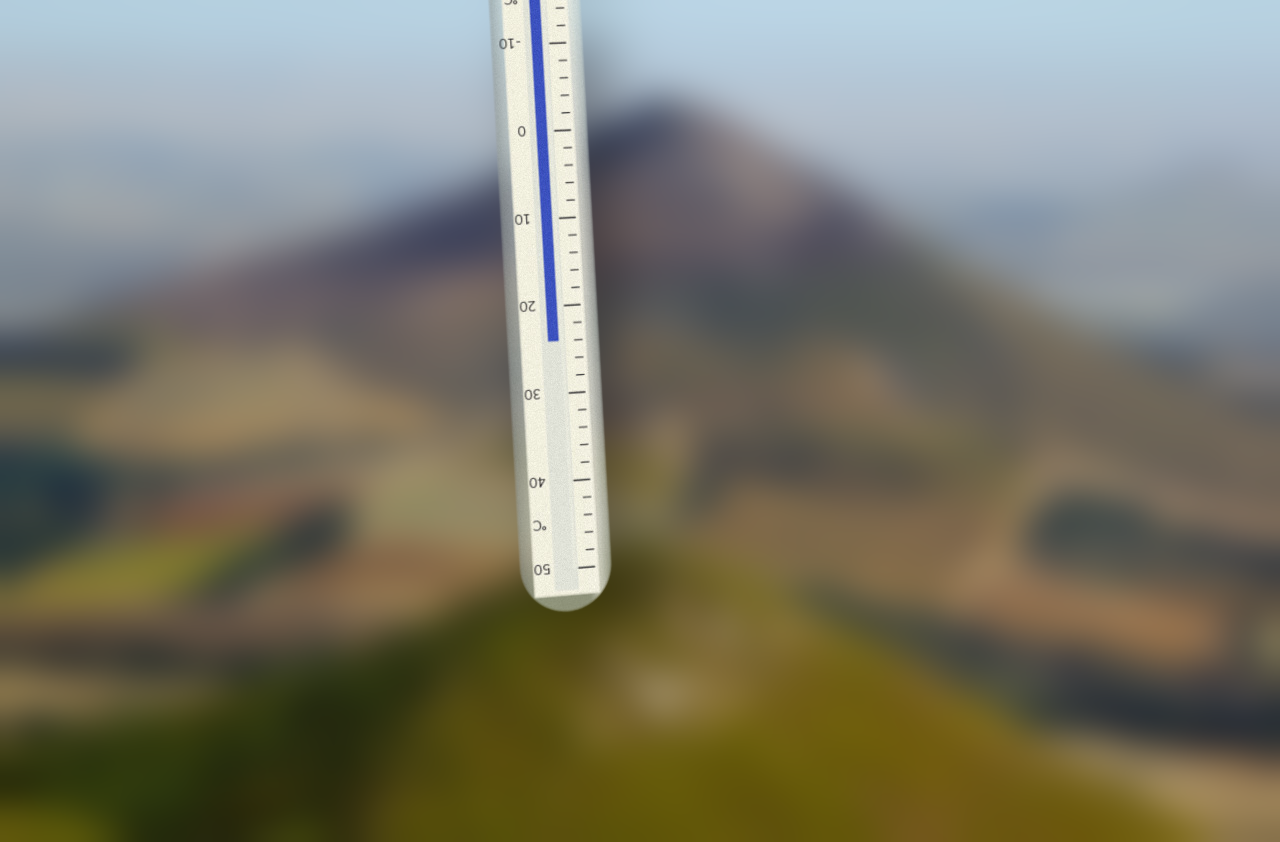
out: 24,°C
